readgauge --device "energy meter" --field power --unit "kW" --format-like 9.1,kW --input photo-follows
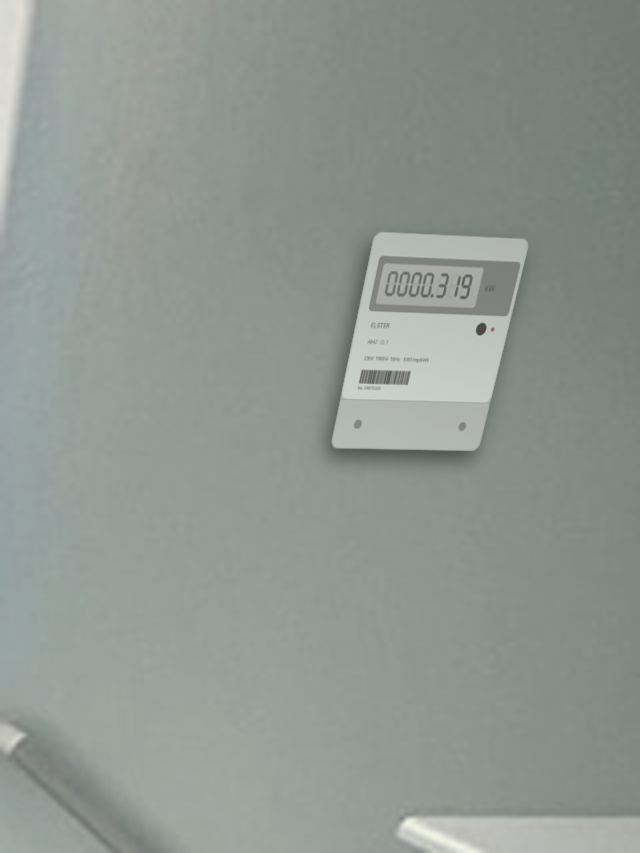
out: 0.319,kW
